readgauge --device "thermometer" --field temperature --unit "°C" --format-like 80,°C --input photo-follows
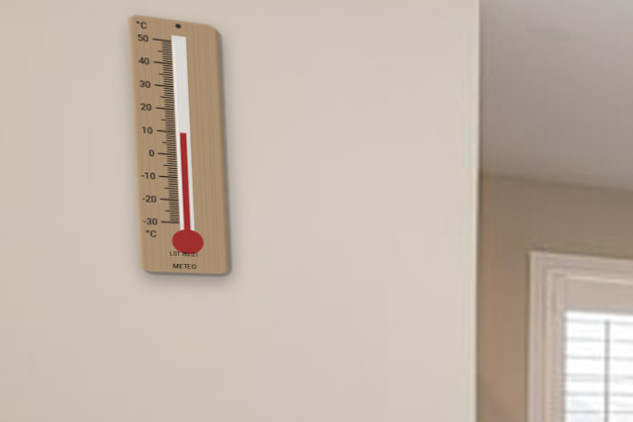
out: 10,°C
